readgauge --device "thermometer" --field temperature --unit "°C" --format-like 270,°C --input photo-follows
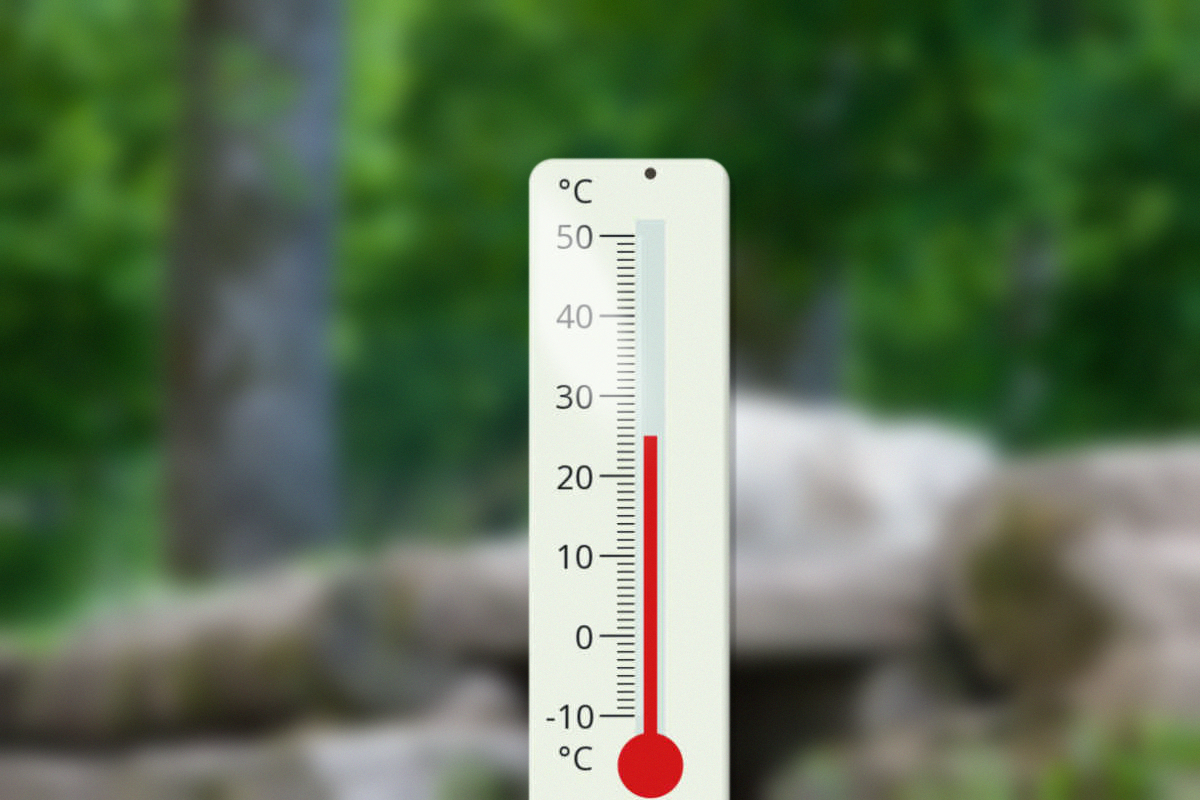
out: 25,°C
